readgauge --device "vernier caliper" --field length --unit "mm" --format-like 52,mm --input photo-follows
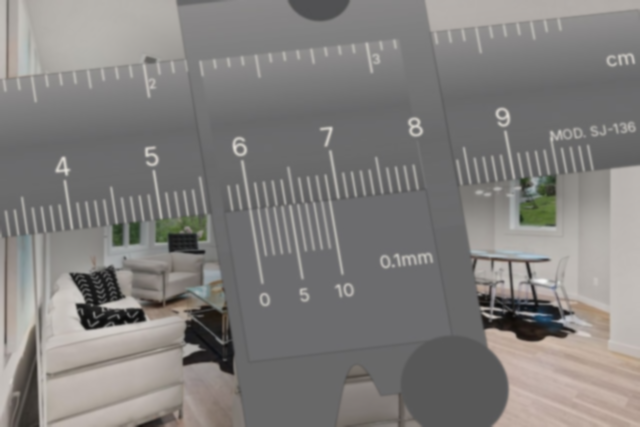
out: 60.0,mm
